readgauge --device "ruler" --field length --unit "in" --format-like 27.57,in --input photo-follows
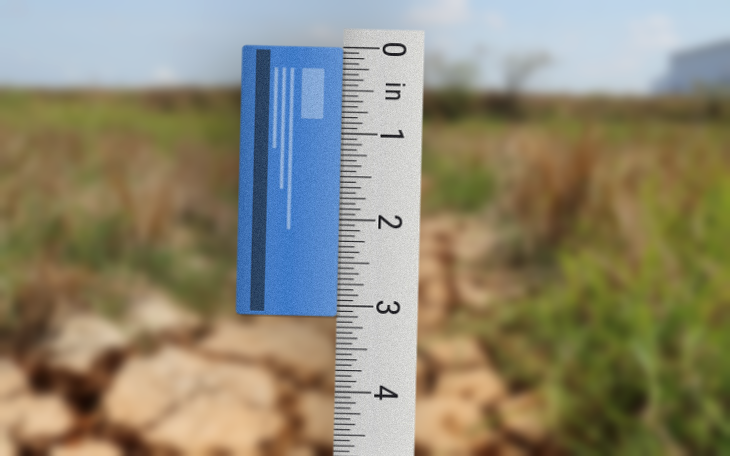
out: 3.125,in
